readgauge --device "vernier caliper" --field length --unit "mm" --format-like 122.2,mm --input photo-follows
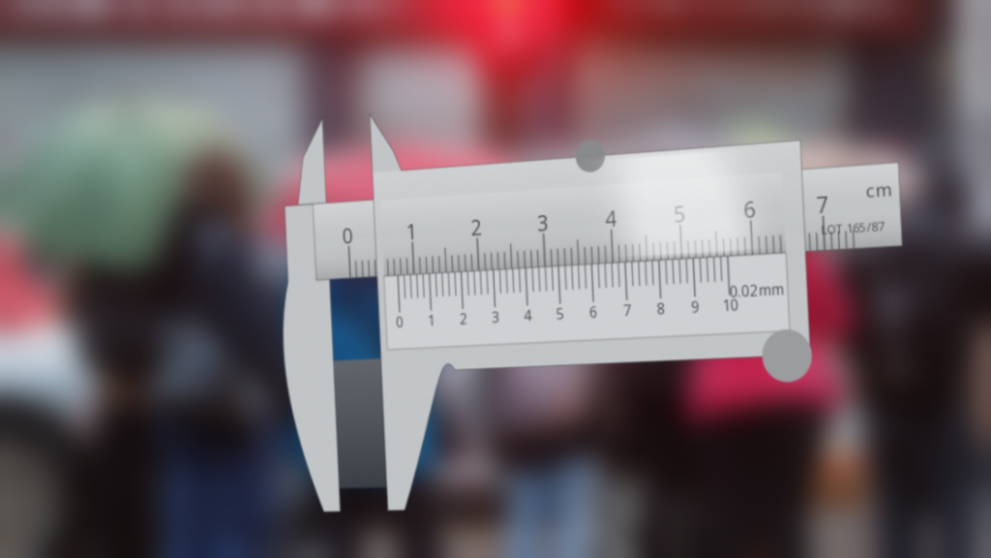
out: 7.5,mm
